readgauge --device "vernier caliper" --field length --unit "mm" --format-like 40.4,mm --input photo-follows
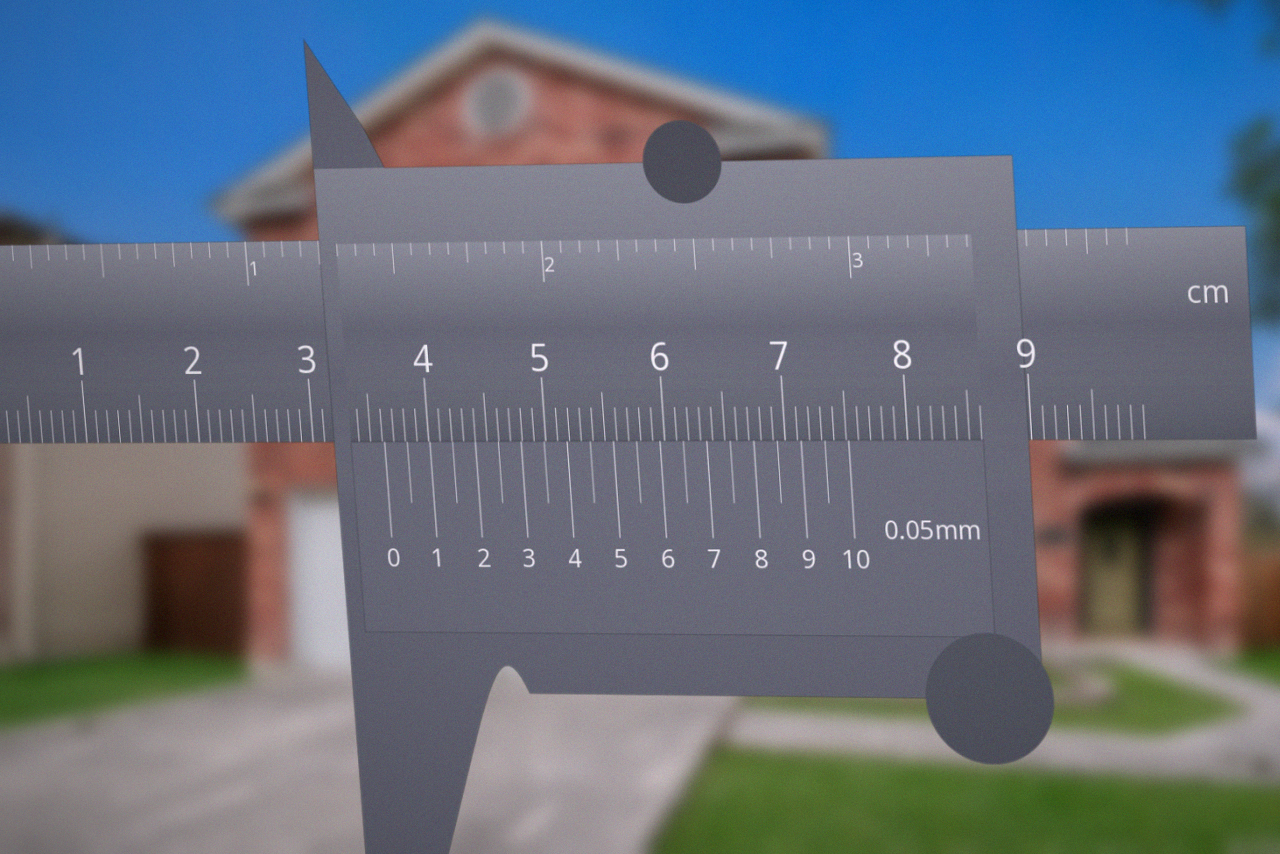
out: 36.2,mm
